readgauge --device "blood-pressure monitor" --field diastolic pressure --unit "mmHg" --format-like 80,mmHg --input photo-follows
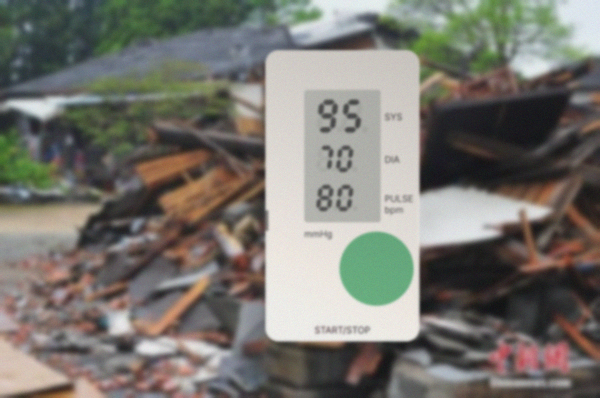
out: 70,mmHg
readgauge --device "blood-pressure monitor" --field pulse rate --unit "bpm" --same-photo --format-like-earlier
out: 80,bpm
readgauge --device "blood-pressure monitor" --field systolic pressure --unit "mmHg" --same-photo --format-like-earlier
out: 95,mmHg
